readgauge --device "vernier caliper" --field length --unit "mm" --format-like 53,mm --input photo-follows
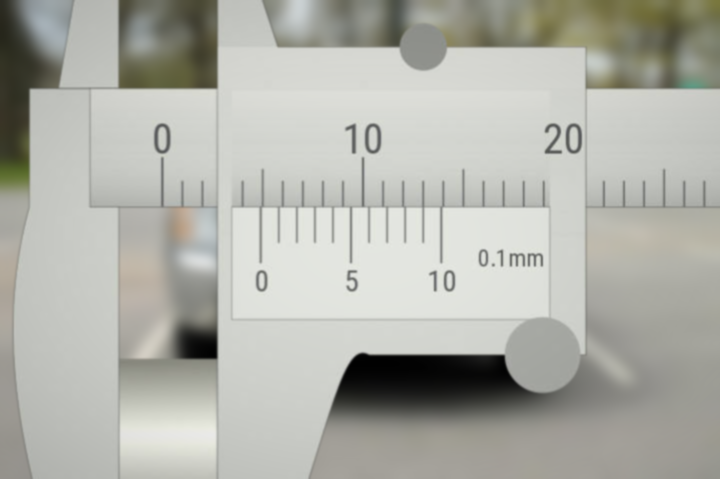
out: 4.9,mm
